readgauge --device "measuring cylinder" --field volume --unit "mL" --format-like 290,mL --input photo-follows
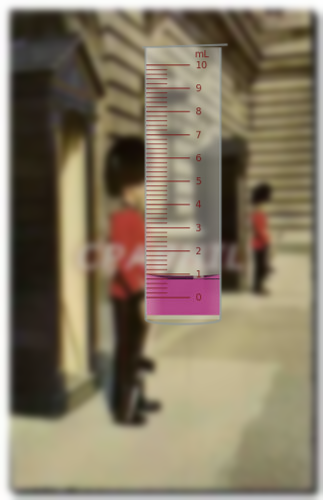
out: 0.8,mL
